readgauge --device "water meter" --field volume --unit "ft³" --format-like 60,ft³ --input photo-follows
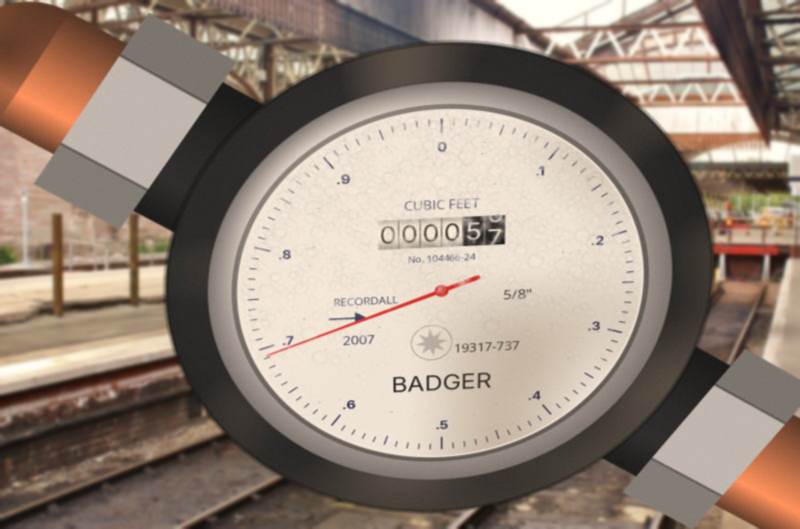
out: 56.69,ft³
